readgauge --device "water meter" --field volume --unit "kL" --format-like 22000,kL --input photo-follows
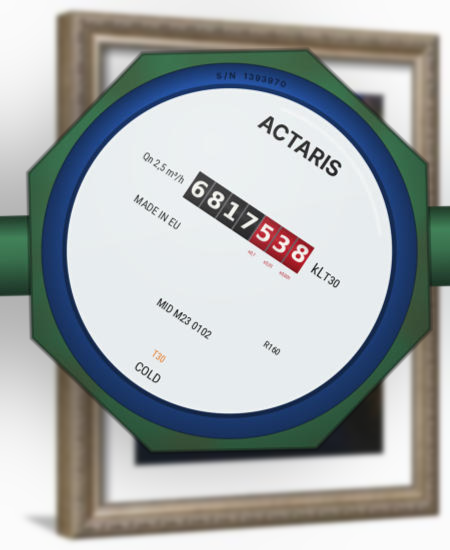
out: 6817.538,kL
